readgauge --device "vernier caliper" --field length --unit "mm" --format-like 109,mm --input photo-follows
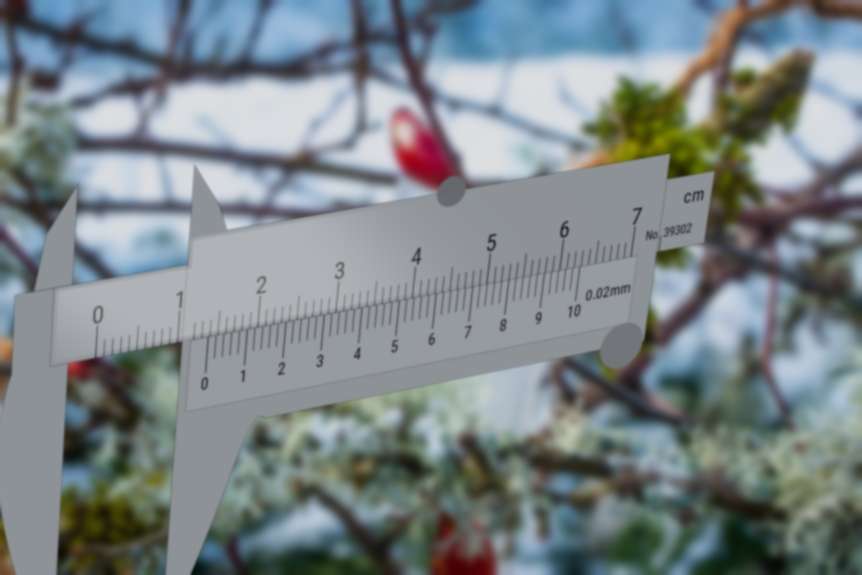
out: 13.8,mm
